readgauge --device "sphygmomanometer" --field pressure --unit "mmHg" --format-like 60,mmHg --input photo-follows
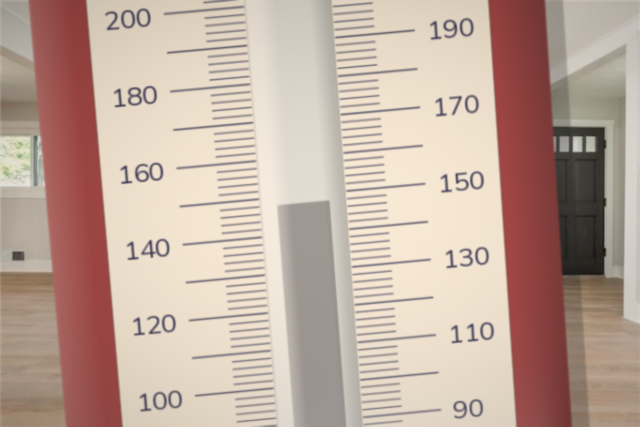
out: 148,mmHg
